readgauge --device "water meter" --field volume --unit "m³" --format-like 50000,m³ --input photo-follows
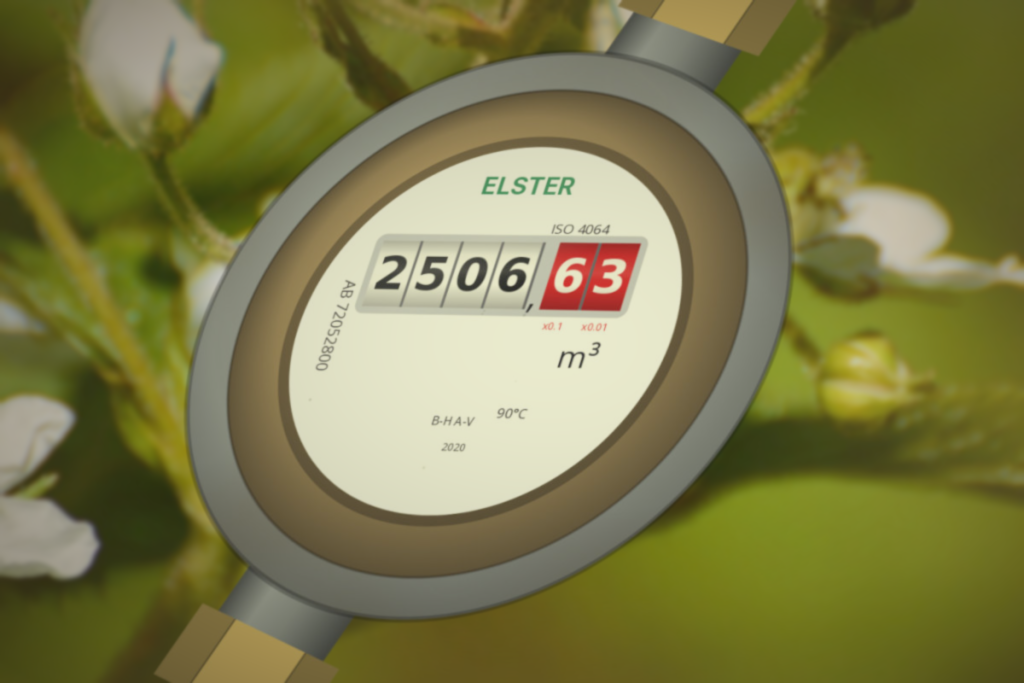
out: 2506.63,m³
